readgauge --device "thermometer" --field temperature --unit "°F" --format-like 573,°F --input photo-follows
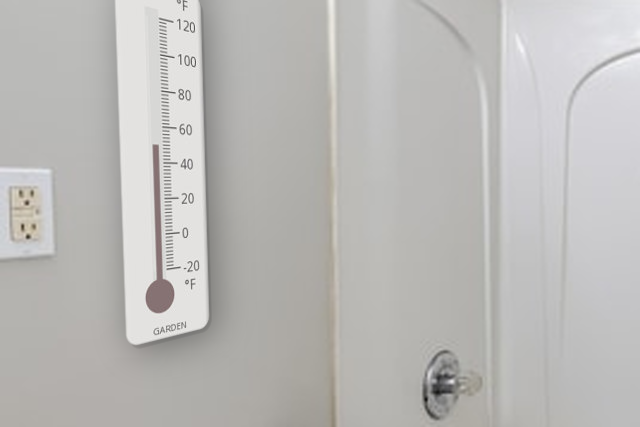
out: 50,°F
